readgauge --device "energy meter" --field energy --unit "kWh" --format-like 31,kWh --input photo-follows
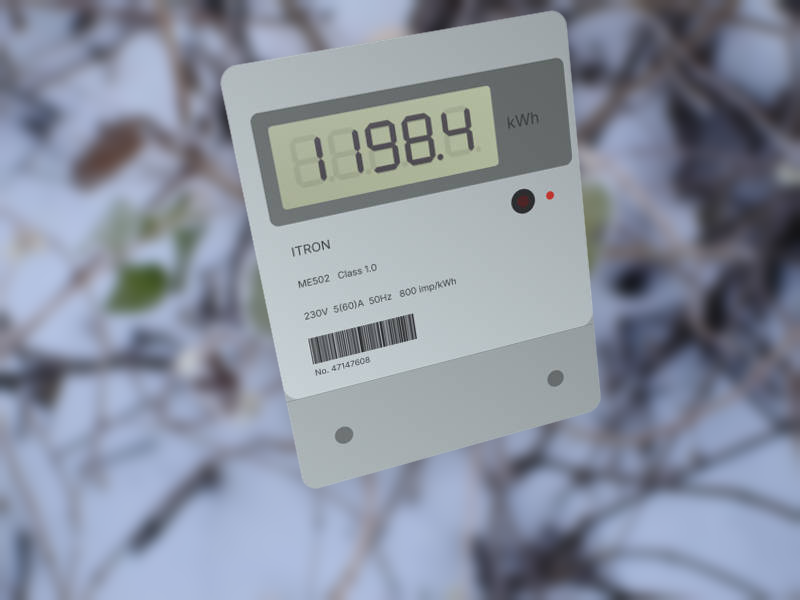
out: 1198.4,kWh
